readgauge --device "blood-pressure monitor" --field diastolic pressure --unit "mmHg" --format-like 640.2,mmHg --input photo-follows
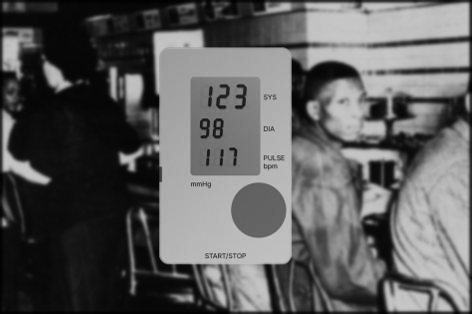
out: 98,mmHg
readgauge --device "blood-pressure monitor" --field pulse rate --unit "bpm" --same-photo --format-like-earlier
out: 117,bpm
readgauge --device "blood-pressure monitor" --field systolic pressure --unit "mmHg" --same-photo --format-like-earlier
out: 123,mmHg
